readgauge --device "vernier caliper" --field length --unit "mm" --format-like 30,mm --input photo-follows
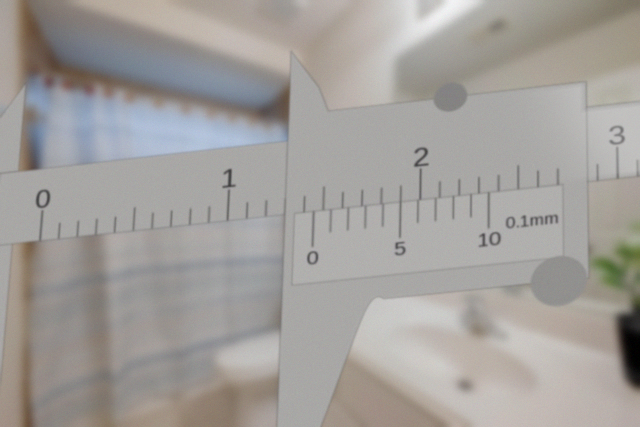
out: 14.5,mm
